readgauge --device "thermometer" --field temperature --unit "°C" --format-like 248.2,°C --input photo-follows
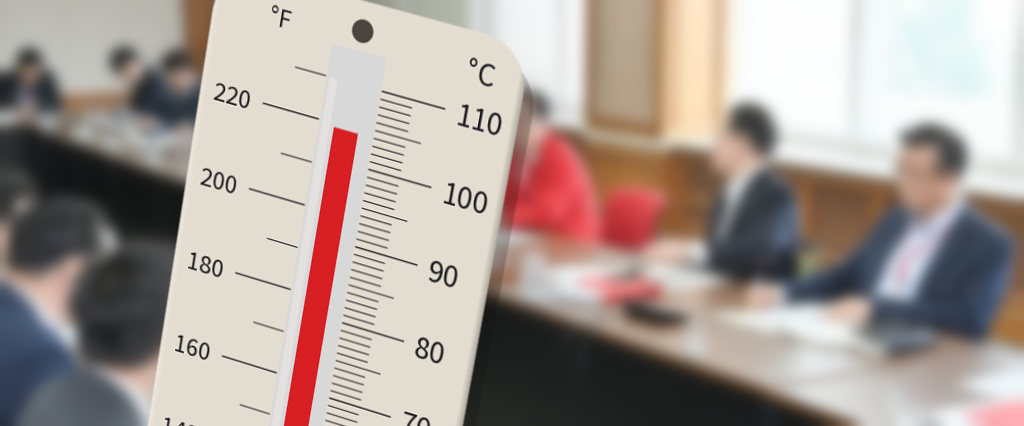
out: 104,°C
